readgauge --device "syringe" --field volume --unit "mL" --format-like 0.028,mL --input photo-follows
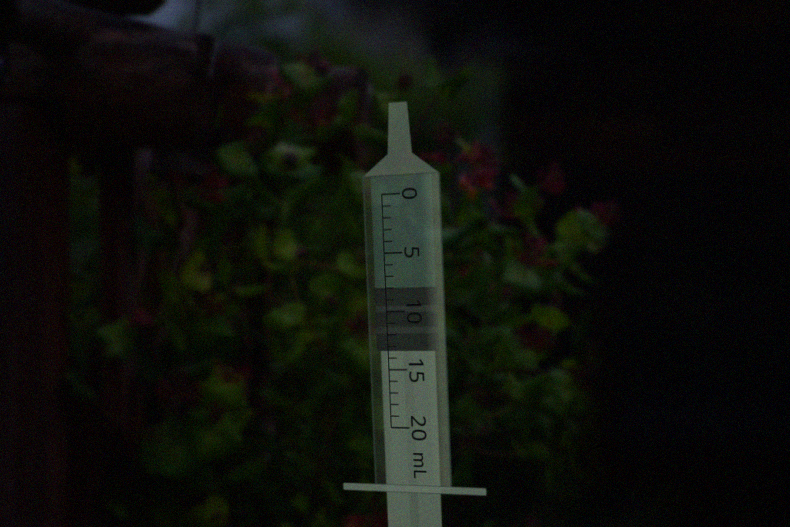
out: 8,mL
